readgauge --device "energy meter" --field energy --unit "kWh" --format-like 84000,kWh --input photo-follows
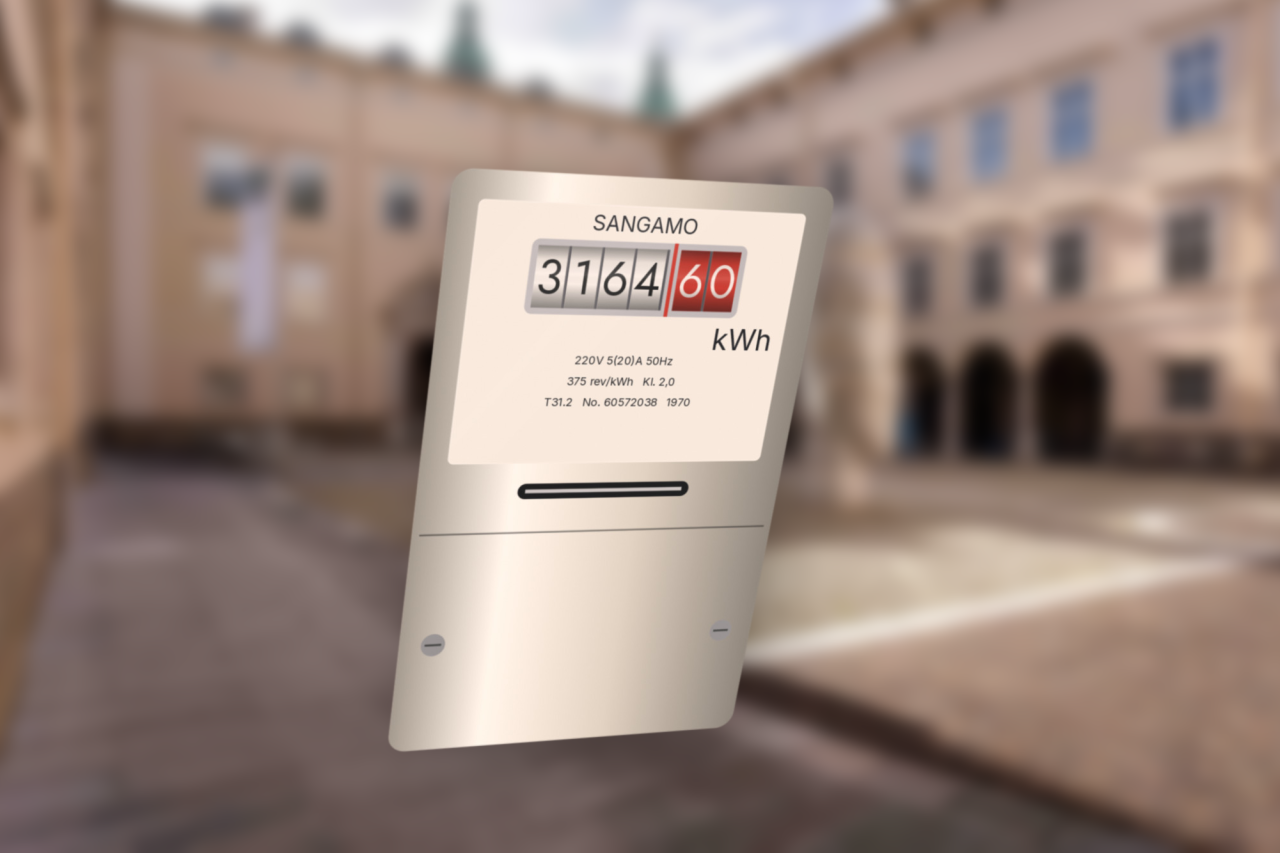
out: 3164.60,kWh
